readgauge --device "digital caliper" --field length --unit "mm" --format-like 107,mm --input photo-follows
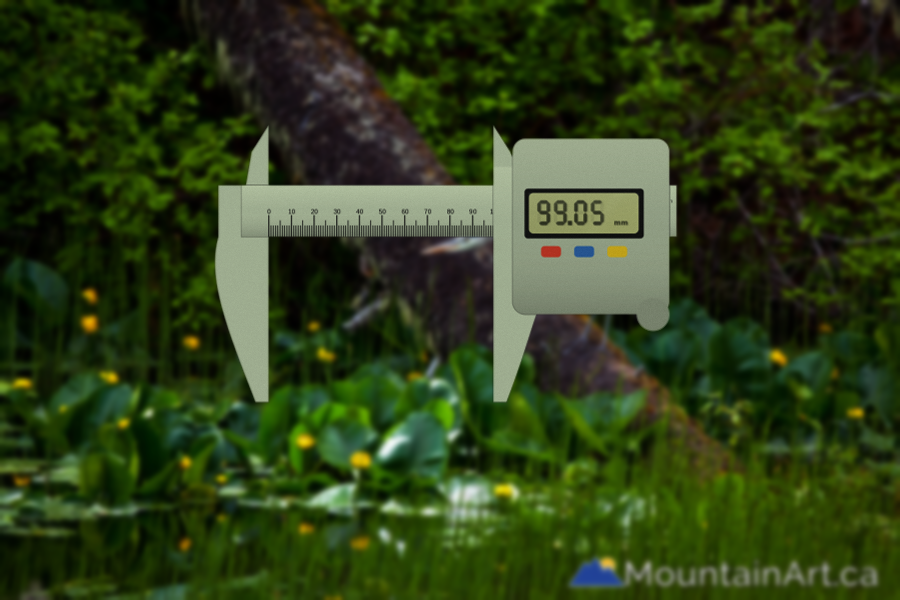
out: 99.05,mm
